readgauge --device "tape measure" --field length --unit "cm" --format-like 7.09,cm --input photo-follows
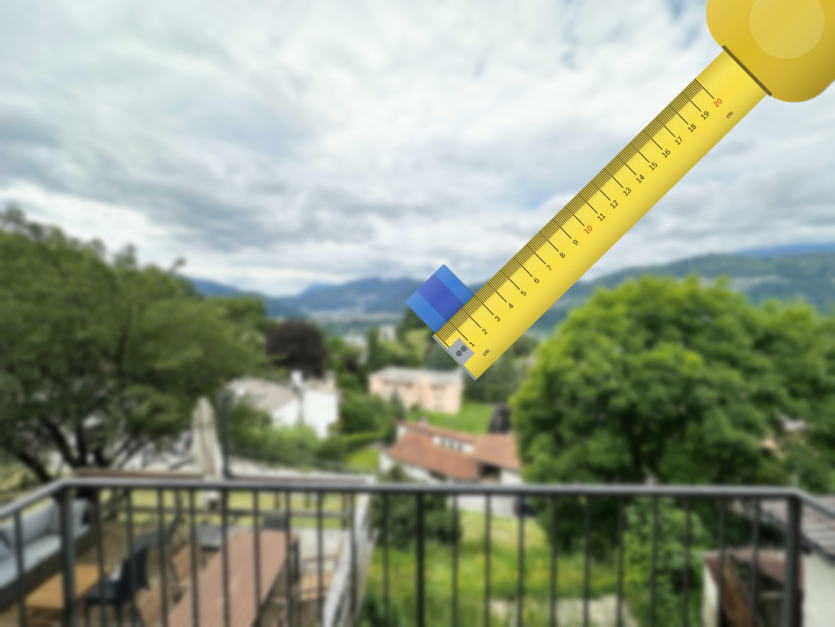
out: 3,cm
